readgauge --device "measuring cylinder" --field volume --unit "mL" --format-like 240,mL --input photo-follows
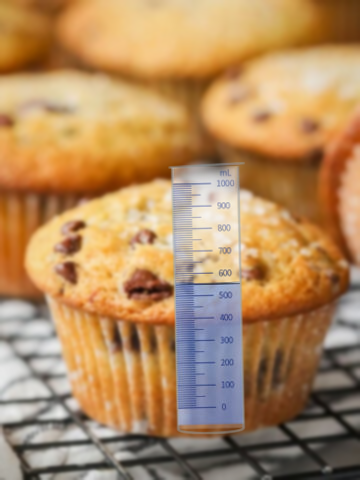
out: 550,mL
